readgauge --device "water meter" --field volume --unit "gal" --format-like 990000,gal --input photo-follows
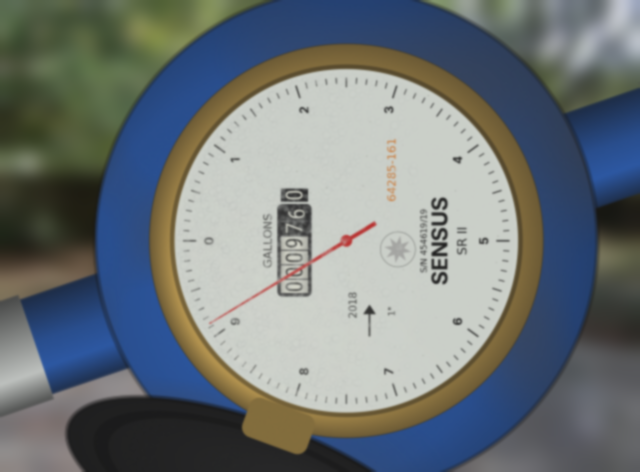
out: 9759.1,gal
